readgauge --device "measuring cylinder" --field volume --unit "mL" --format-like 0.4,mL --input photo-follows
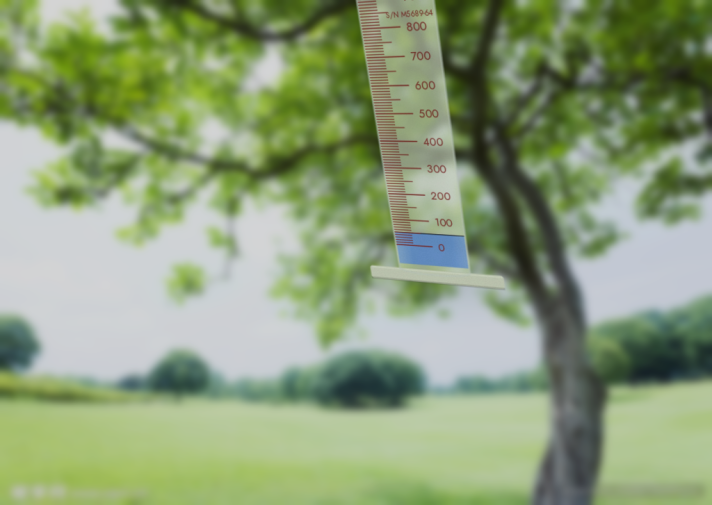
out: 50,mL
